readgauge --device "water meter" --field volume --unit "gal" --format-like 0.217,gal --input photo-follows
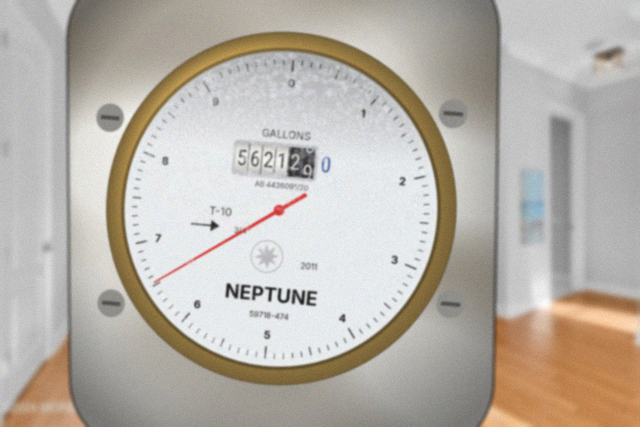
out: 5621286.5,gal
